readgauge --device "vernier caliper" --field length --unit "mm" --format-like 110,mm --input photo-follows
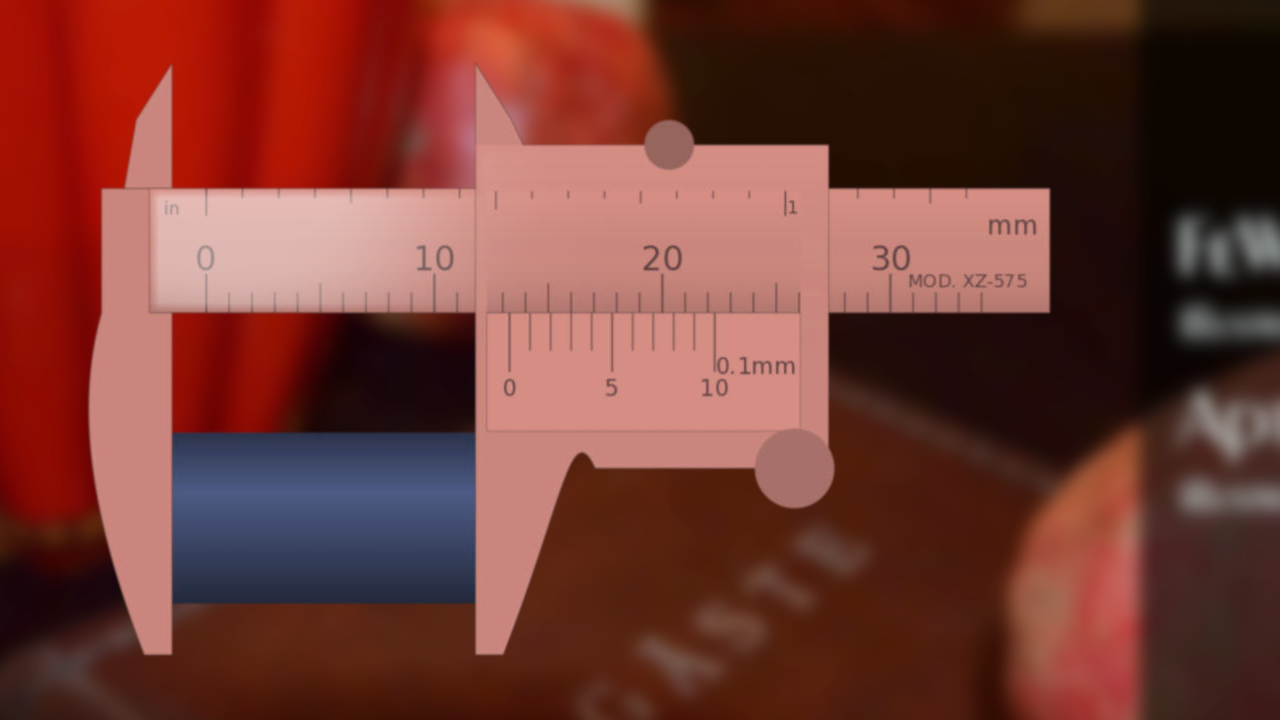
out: 13.3,mm
